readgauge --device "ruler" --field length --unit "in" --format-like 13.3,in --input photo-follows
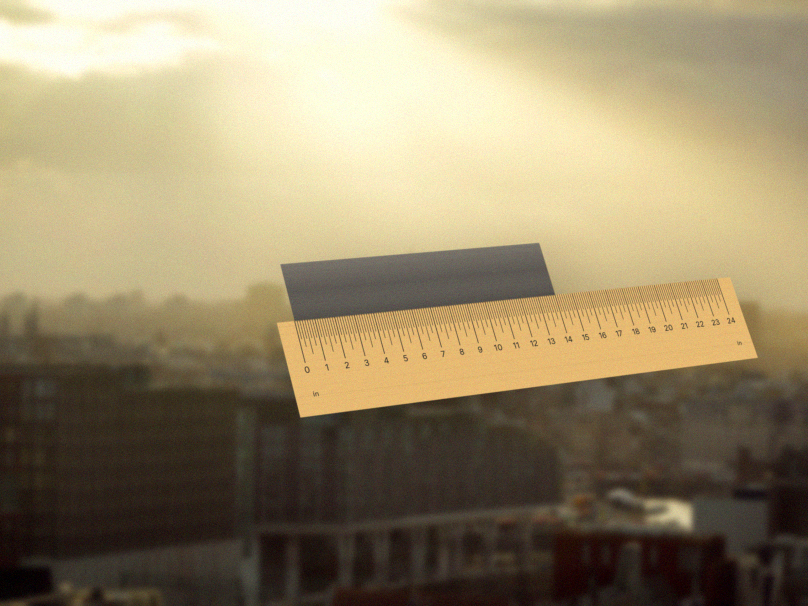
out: 14,in
